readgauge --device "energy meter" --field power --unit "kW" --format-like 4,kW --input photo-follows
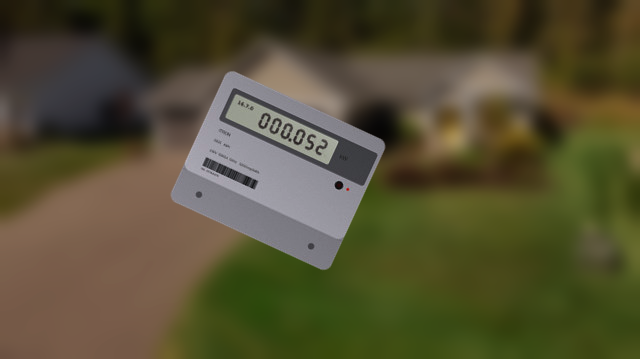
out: 0.052,kW
